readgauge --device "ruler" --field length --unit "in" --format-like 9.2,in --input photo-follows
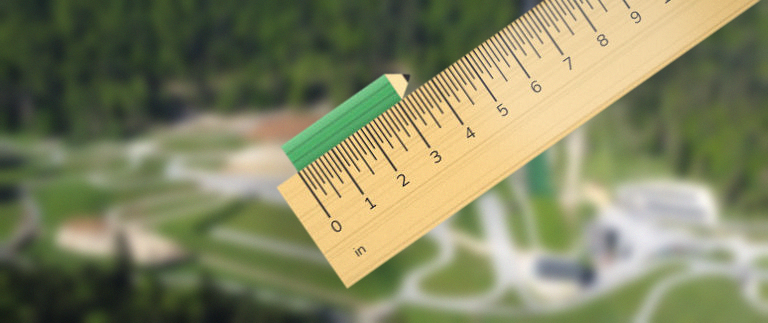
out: 3.625,in
